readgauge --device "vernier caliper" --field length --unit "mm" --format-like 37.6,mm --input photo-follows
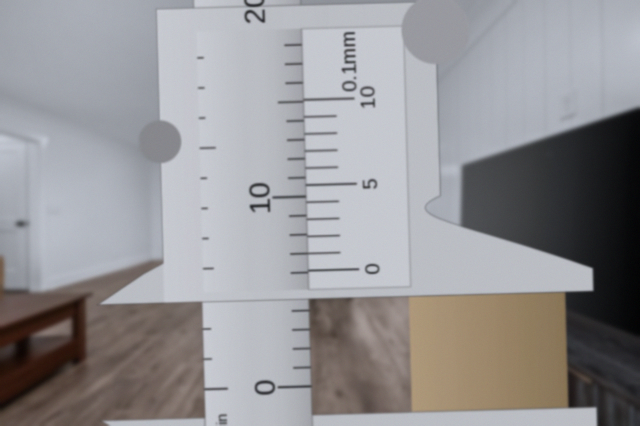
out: 6.1,mm
